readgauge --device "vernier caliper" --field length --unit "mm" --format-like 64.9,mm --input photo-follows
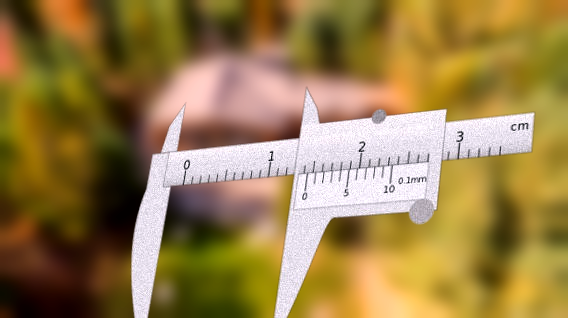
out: 14.4,mm
